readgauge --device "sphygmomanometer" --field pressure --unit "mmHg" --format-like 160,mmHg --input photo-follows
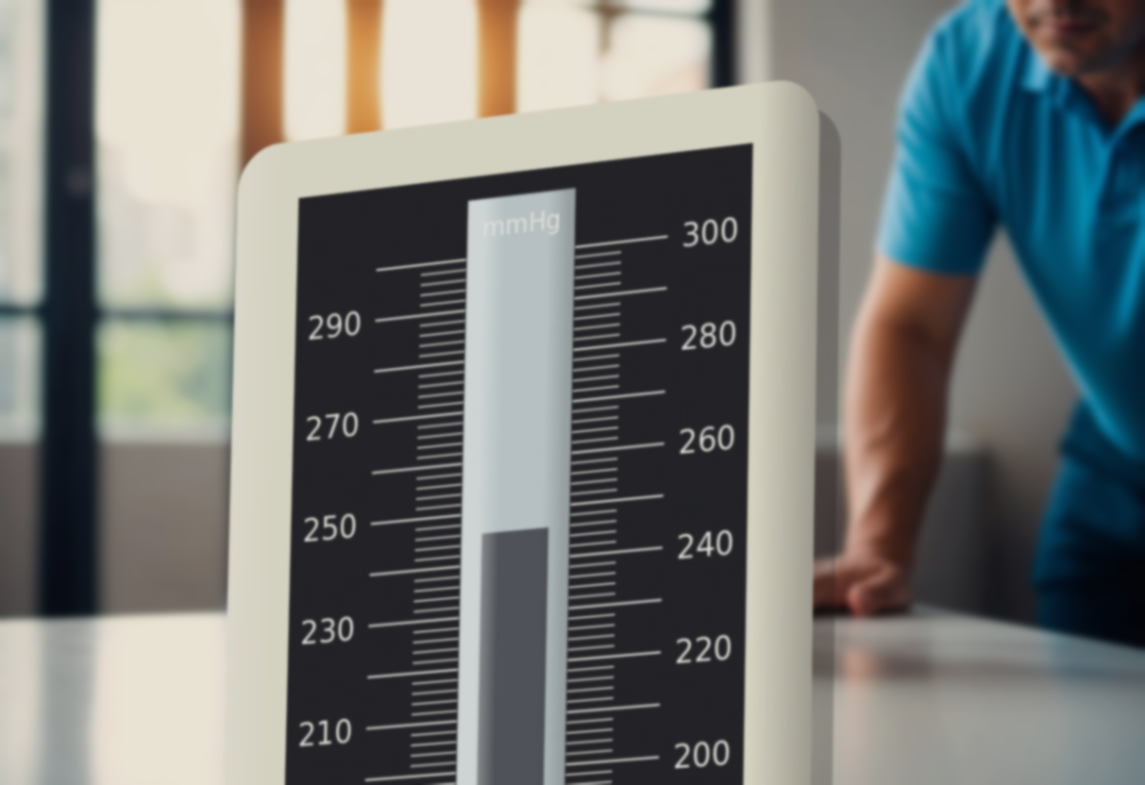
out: 246,mmHg
